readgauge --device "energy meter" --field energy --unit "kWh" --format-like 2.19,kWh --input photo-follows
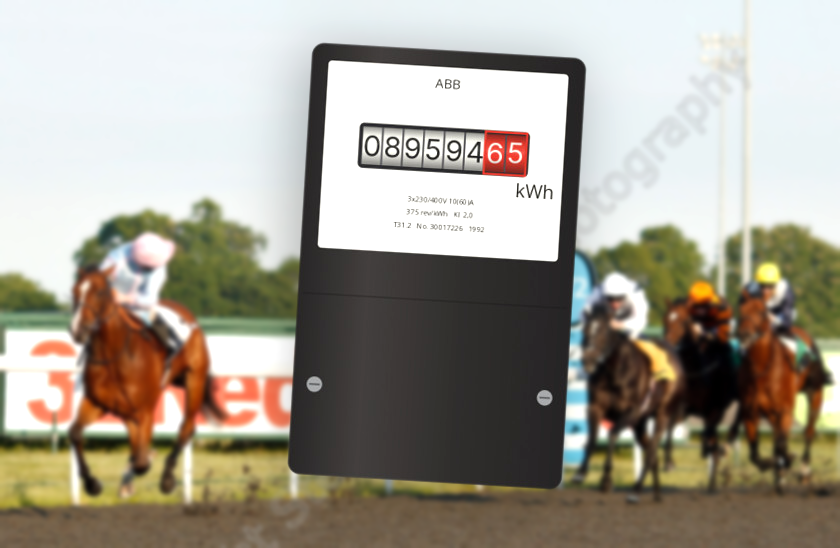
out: 89594.65,kWh
